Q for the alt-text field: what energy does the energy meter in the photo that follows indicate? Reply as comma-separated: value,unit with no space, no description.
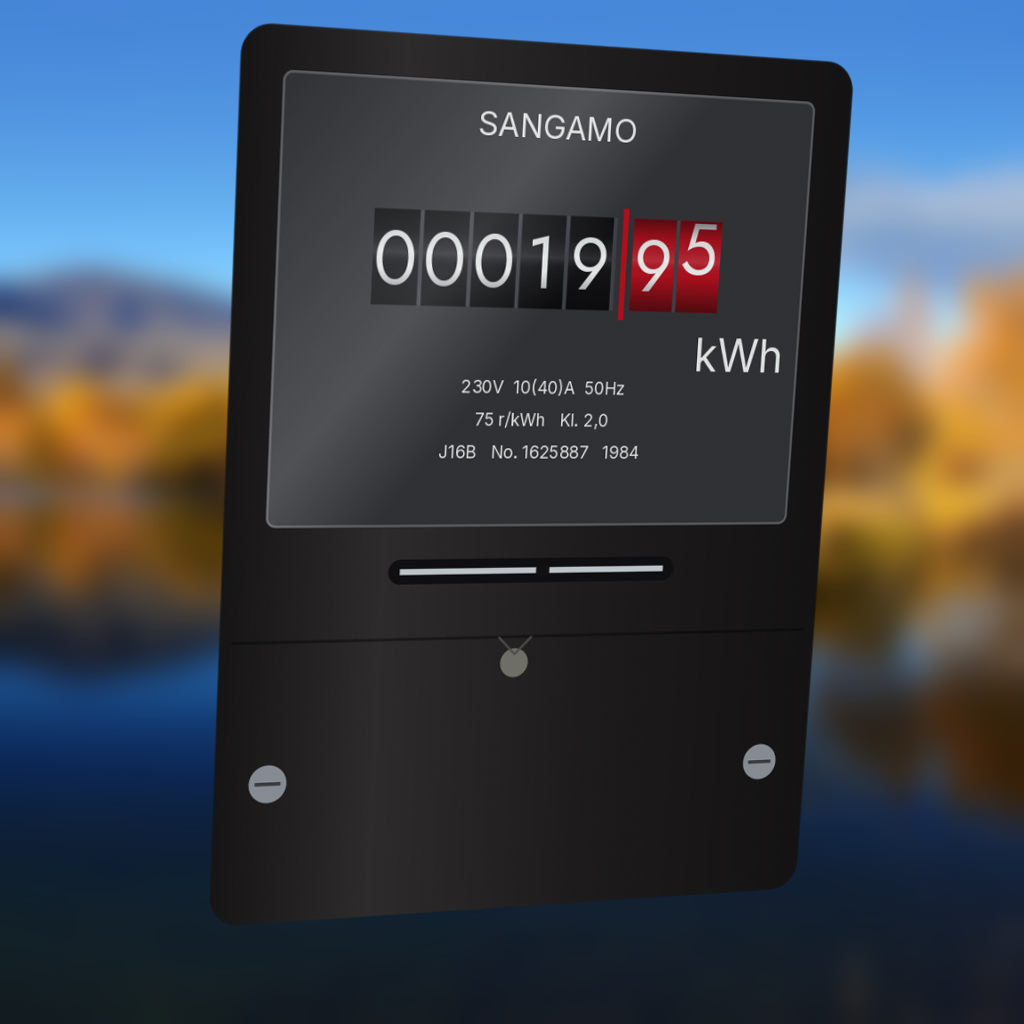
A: 19.95,kWh
